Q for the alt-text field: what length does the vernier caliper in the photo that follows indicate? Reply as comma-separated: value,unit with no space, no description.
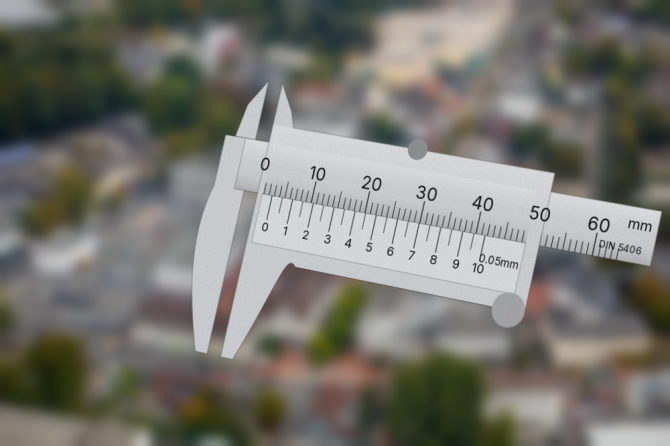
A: 2.6,mm
